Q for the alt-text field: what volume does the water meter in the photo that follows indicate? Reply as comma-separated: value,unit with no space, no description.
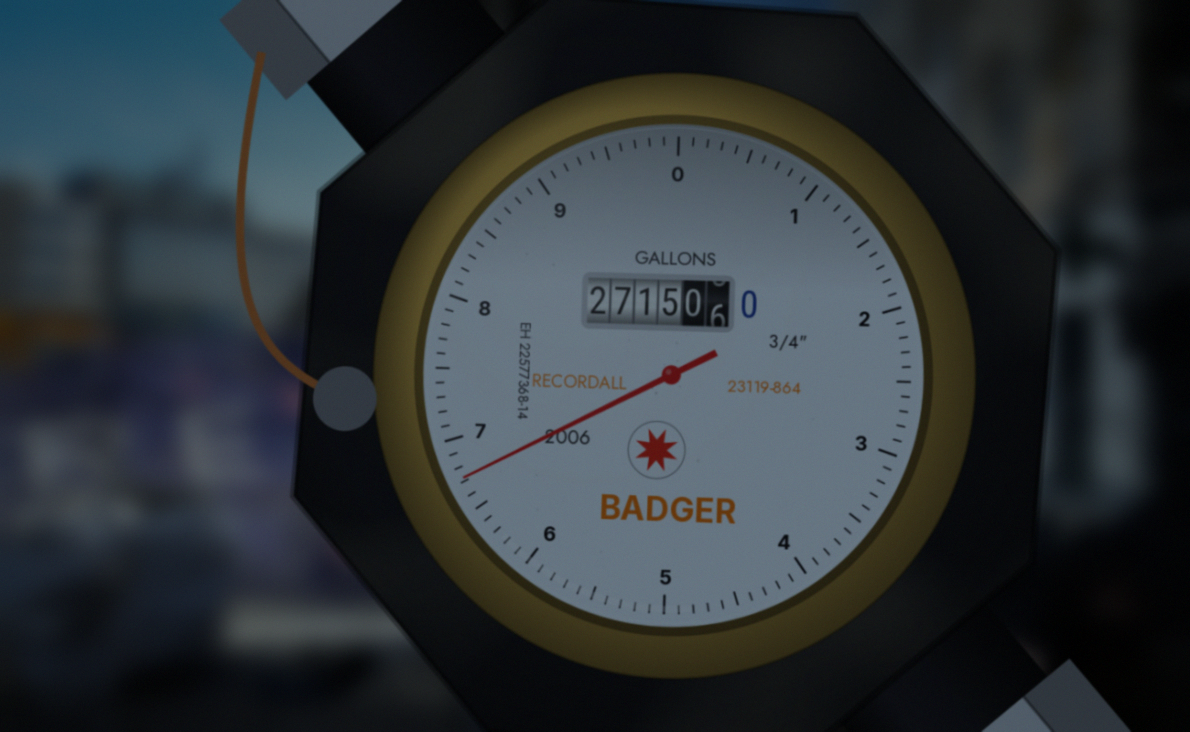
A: 2715056.7,gal
